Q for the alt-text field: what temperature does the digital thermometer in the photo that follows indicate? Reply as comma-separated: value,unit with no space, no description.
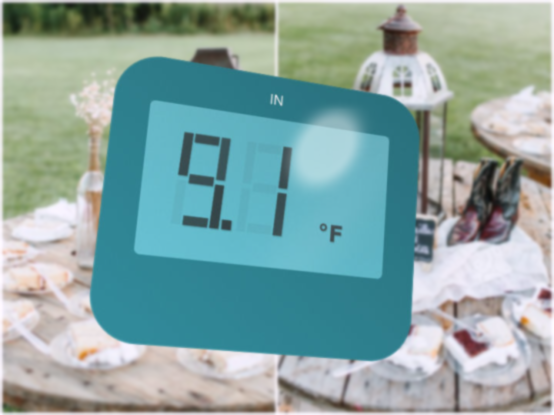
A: 9.1,°F
